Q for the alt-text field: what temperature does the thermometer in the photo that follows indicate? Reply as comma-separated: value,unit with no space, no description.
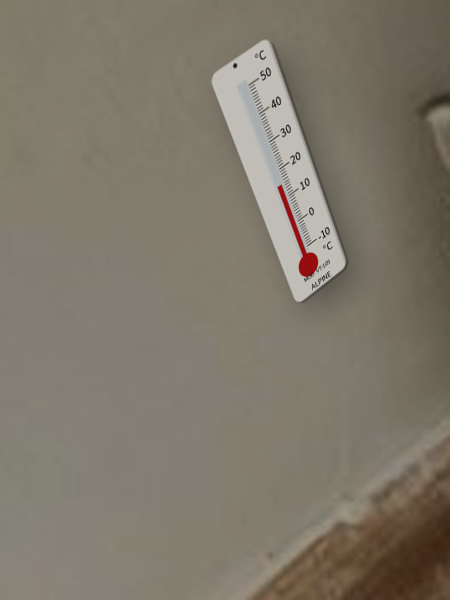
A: 15,°C
